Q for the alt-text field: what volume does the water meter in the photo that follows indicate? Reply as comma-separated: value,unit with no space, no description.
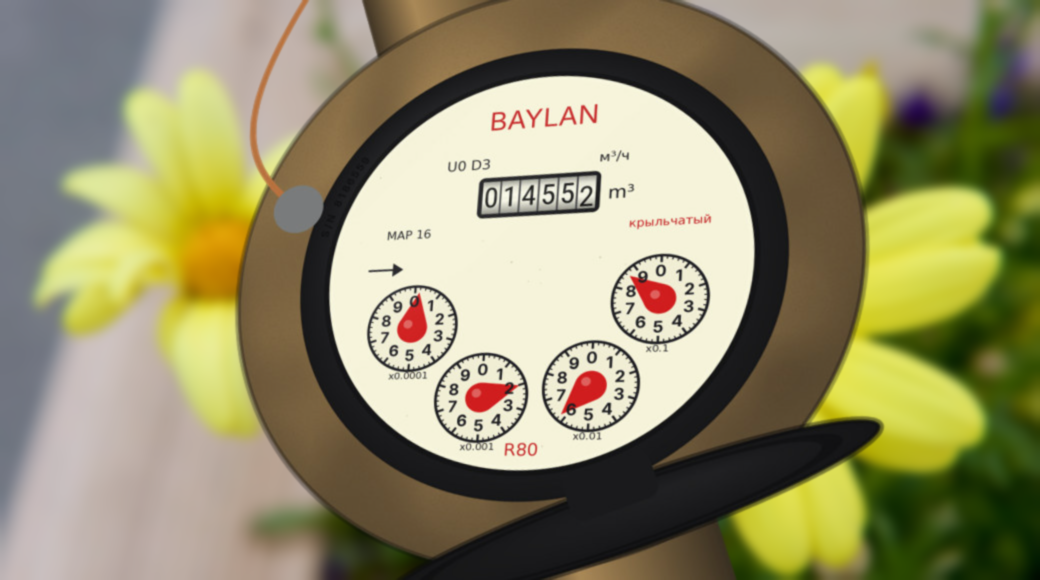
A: 14551.8620,m³
